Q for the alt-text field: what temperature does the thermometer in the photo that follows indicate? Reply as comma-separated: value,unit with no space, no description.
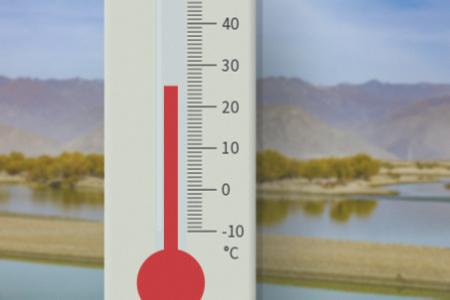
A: 25,°C
